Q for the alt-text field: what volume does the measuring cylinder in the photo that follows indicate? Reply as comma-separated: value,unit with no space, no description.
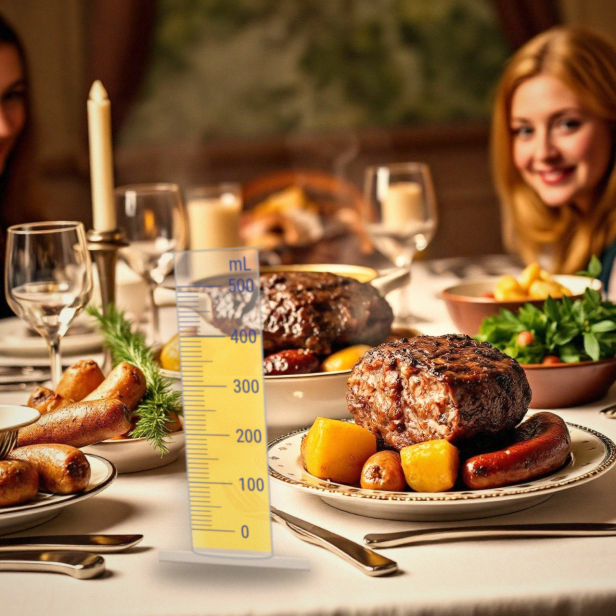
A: 400,mL
